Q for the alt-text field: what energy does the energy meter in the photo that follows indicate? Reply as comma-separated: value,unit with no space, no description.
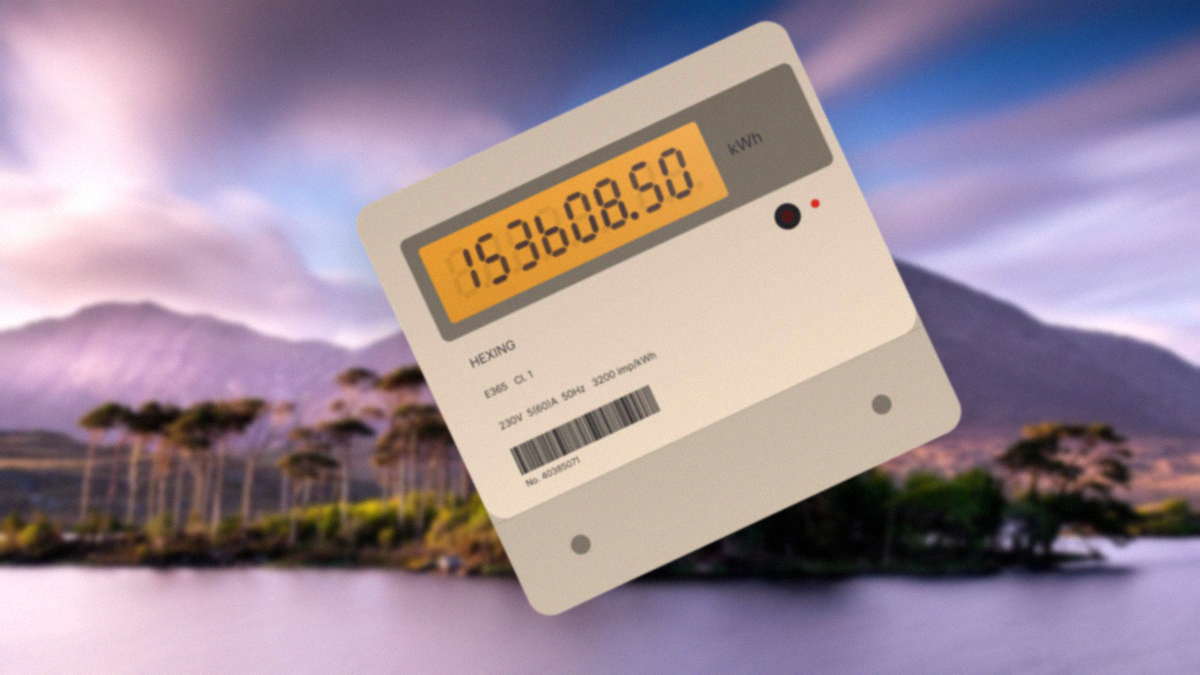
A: 153608.50,kWh
